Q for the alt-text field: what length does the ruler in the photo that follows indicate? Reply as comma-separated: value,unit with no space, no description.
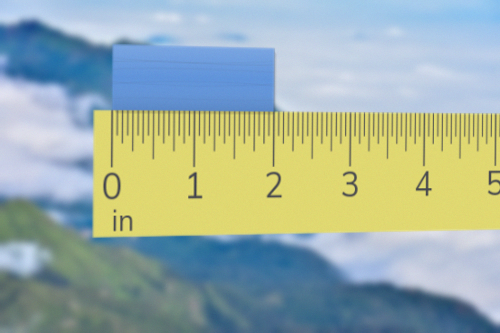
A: 2,in
